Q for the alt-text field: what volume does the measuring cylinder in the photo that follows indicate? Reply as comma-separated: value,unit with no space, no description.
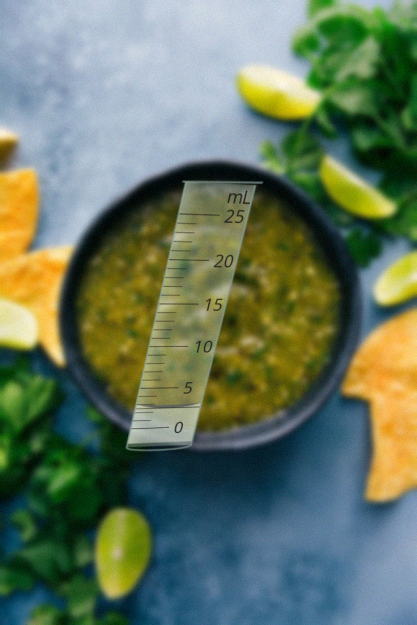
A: 2.5,mL
